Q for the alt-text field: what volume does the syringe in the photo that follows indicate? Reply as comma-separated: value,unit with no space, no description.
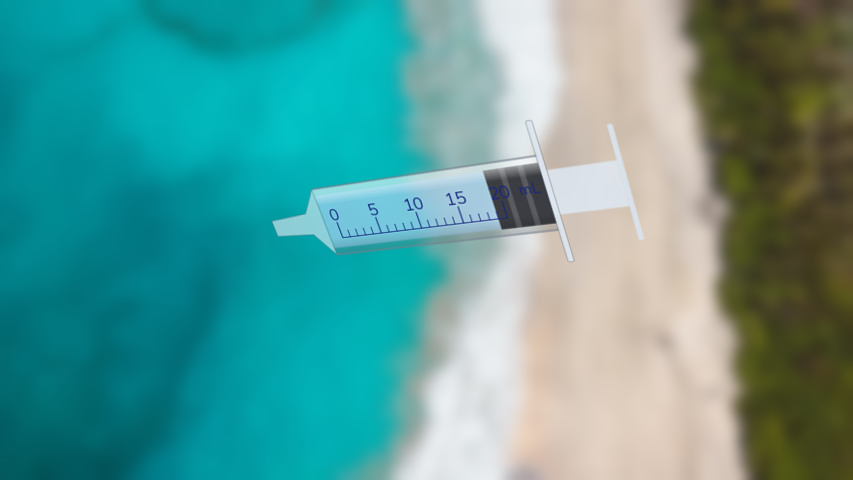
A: 19,mL
